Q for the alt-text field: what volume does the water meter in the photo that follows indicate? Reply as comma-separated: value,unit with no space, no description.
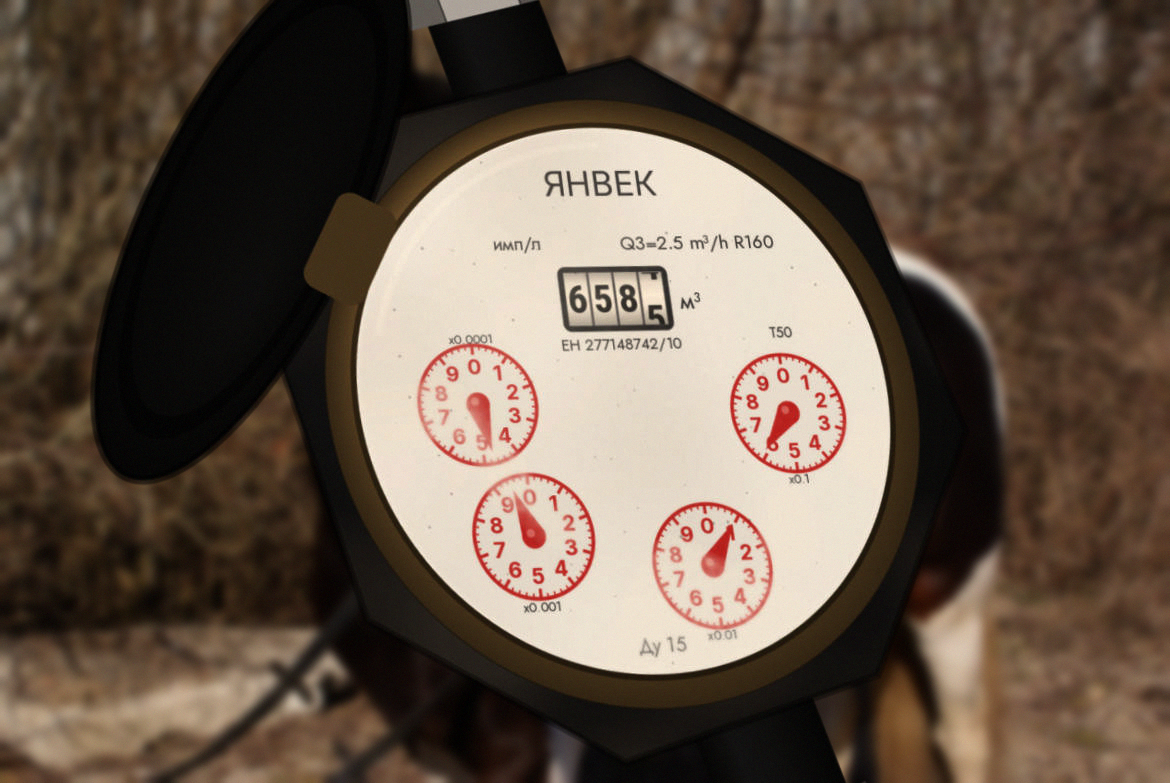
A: 6584.6094,m³
